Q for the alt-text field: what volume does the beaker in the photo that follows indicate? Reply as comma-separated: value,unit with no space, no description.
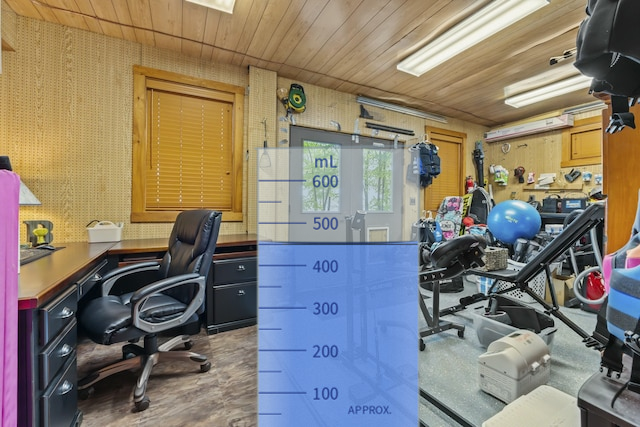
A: 450,mL
